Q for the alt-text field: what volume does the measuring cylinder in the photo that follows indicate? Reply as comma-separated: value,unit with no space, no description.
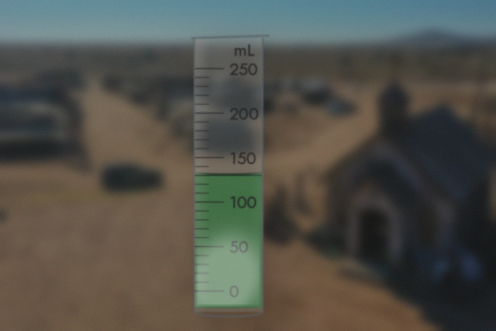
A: 130,mL
